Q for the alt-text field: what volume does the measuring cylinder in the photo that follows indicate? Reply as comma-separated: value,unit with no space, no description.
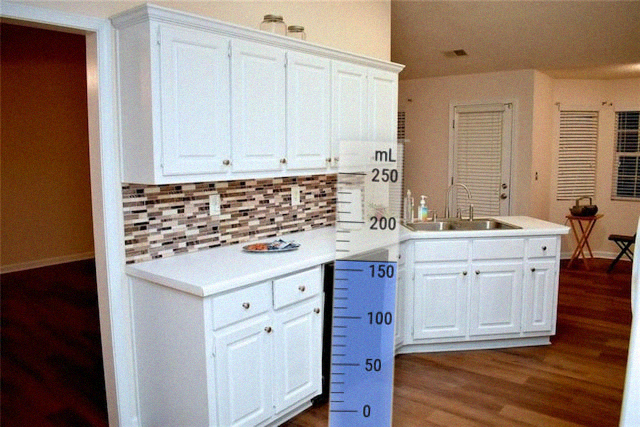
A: 160,mL
